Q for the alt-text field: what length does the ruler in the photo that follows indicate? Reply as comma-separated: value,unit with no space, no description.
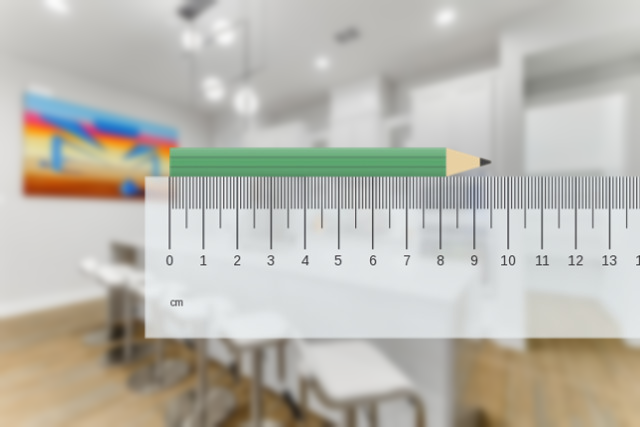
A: 9.5,cm
